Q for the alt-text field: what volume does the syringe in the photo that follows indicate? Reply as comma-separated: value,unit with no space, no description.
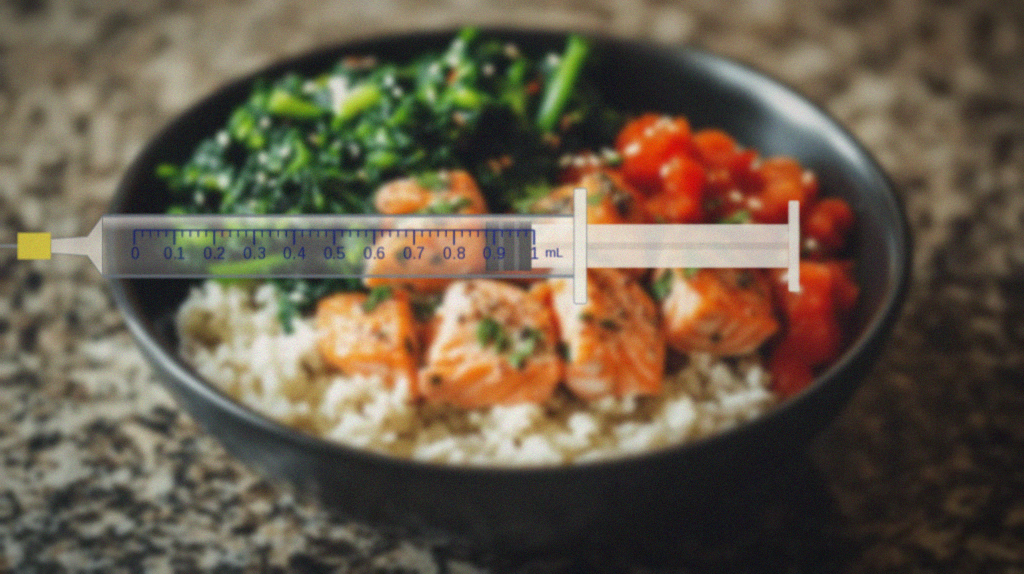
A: 0.88,mL
